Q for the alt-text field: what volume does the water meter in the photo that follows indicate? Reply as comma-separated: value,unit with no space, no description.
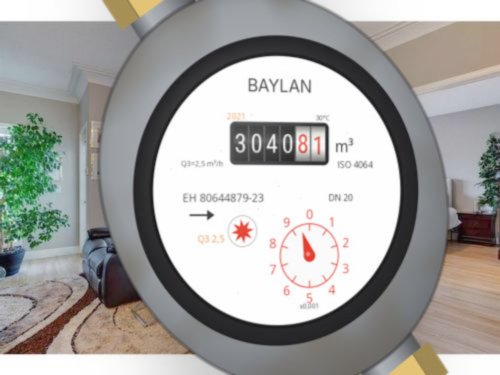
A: 3040.809,m³
